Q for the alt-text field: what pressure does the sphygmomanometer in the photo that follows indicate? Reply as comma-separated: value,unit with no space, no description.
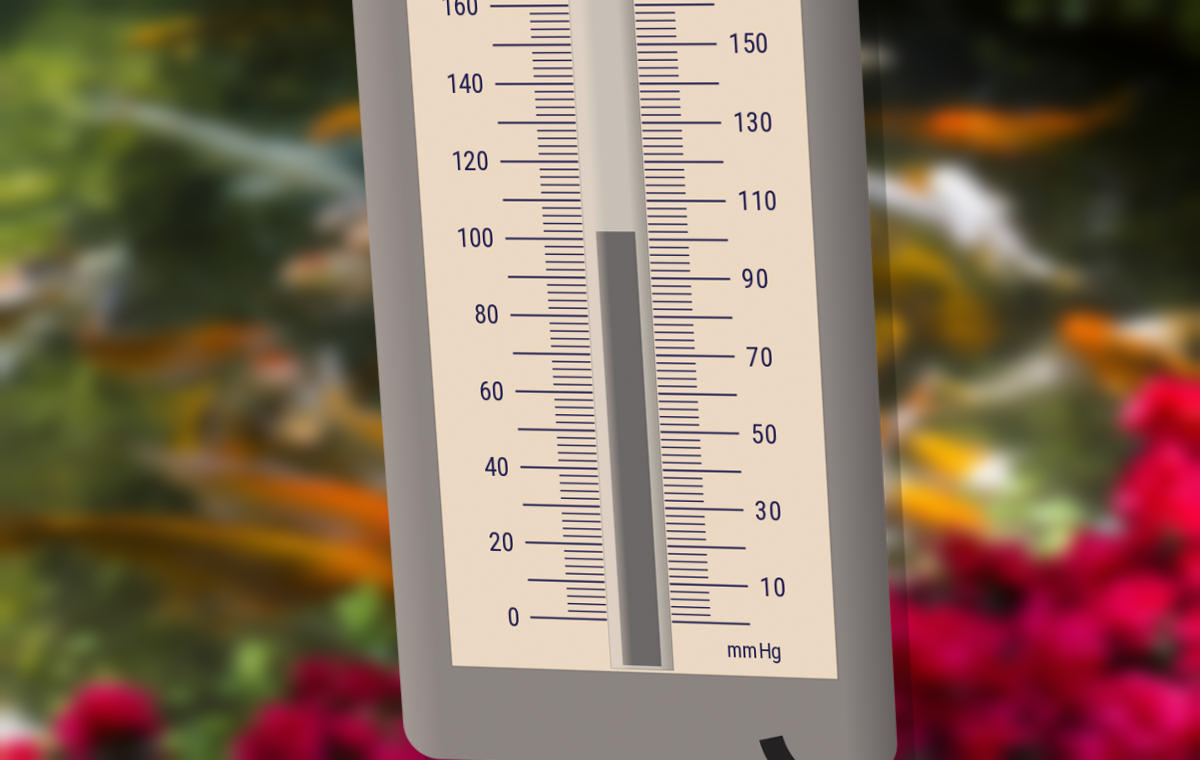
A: 102,mmHg
